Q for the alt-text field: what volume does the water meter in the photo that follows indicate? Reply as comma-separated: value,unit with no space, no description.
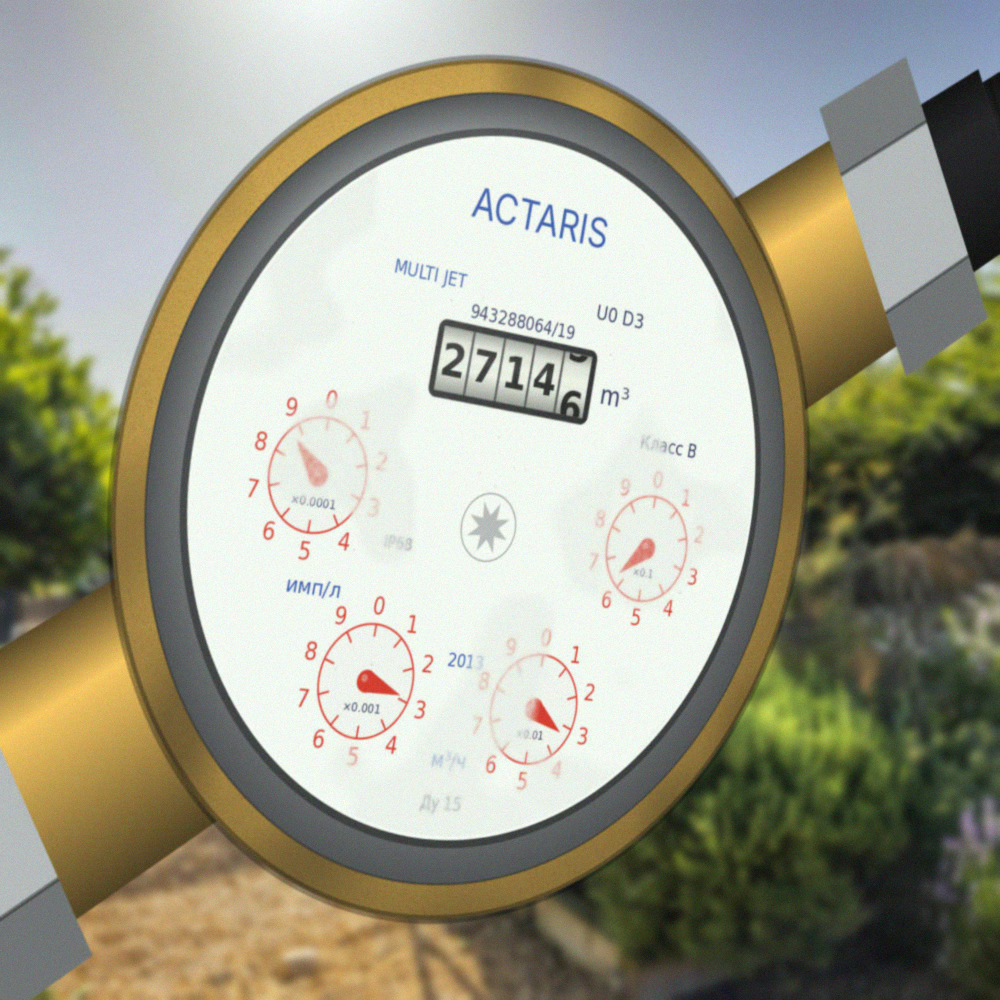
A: 27145.6328,m³
